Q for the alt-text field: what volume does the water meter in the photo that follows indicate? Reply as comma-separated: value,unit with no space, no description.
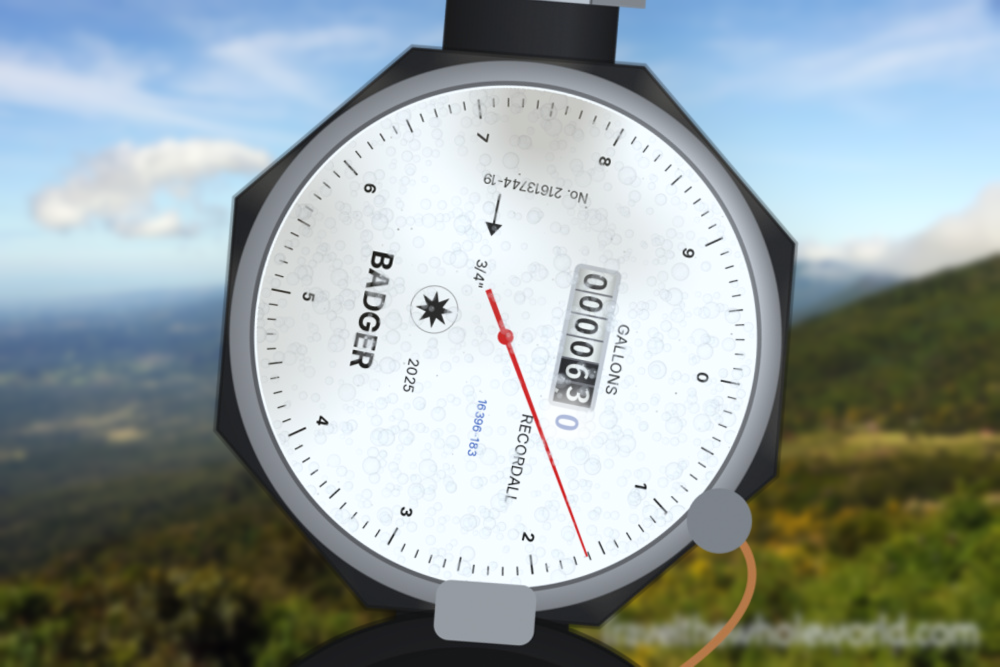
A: 631.6,gal
